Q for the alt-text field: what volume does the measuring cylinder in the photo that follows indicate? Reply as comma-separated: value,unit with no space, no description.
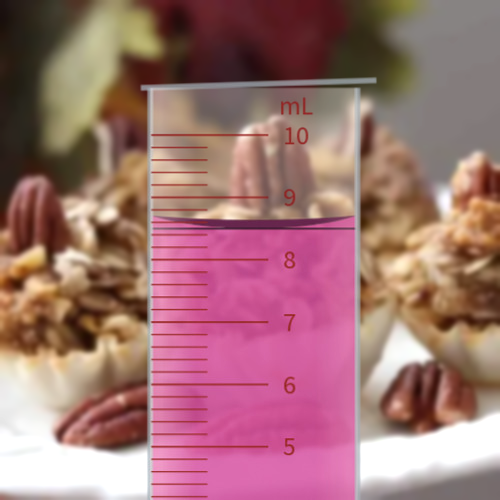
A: 8.5,mL
